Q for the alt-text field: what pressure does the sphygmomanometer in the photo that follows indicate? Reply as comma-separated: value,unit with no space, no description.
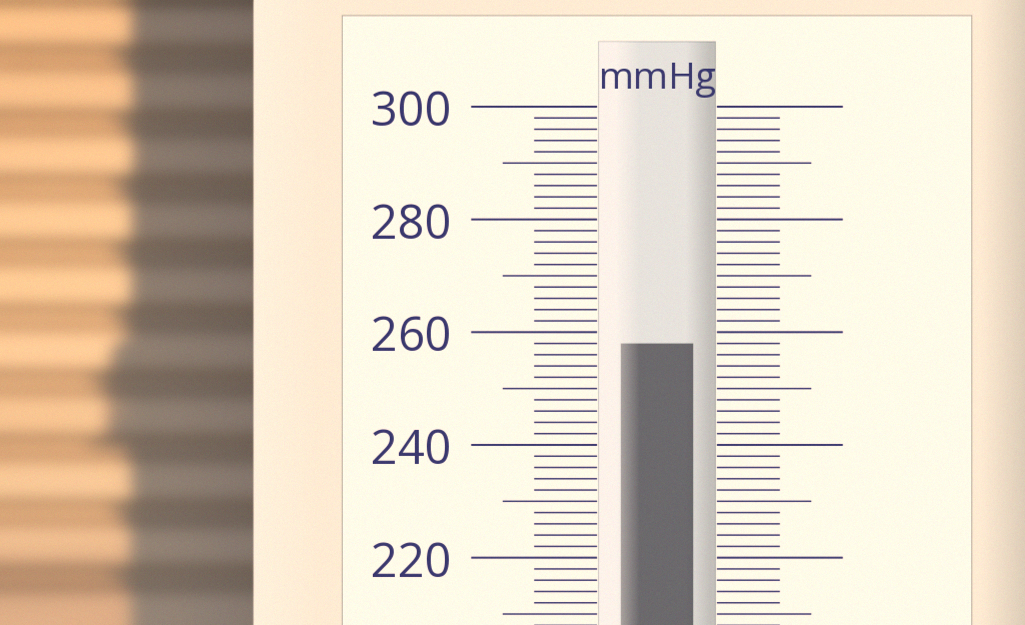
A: 258,mmHg
